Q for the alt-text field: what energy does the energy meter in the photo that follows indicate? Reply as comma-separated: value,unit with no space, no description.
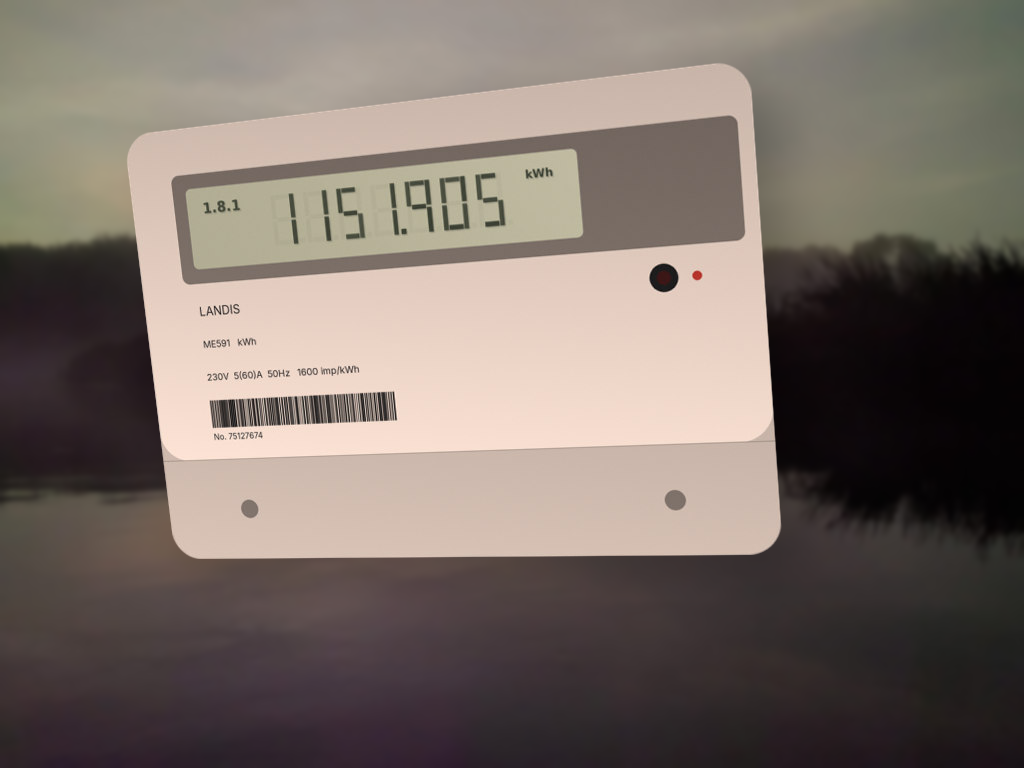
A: 1151.905,kWh
